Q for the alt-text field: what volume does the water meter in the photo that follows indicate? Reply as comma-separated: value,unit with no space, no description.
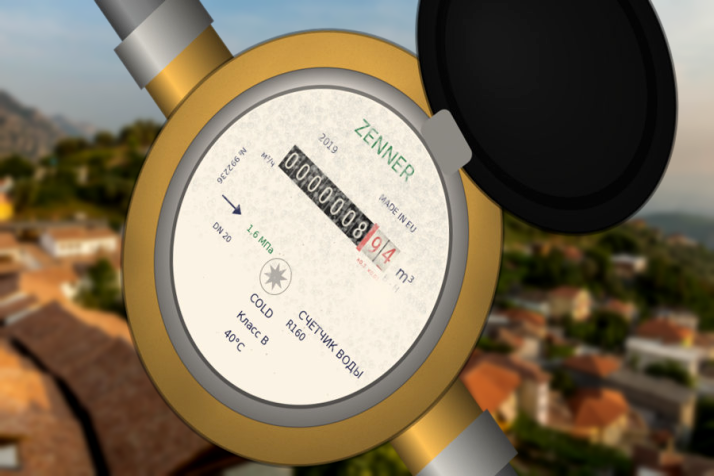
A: 8.94,m³
